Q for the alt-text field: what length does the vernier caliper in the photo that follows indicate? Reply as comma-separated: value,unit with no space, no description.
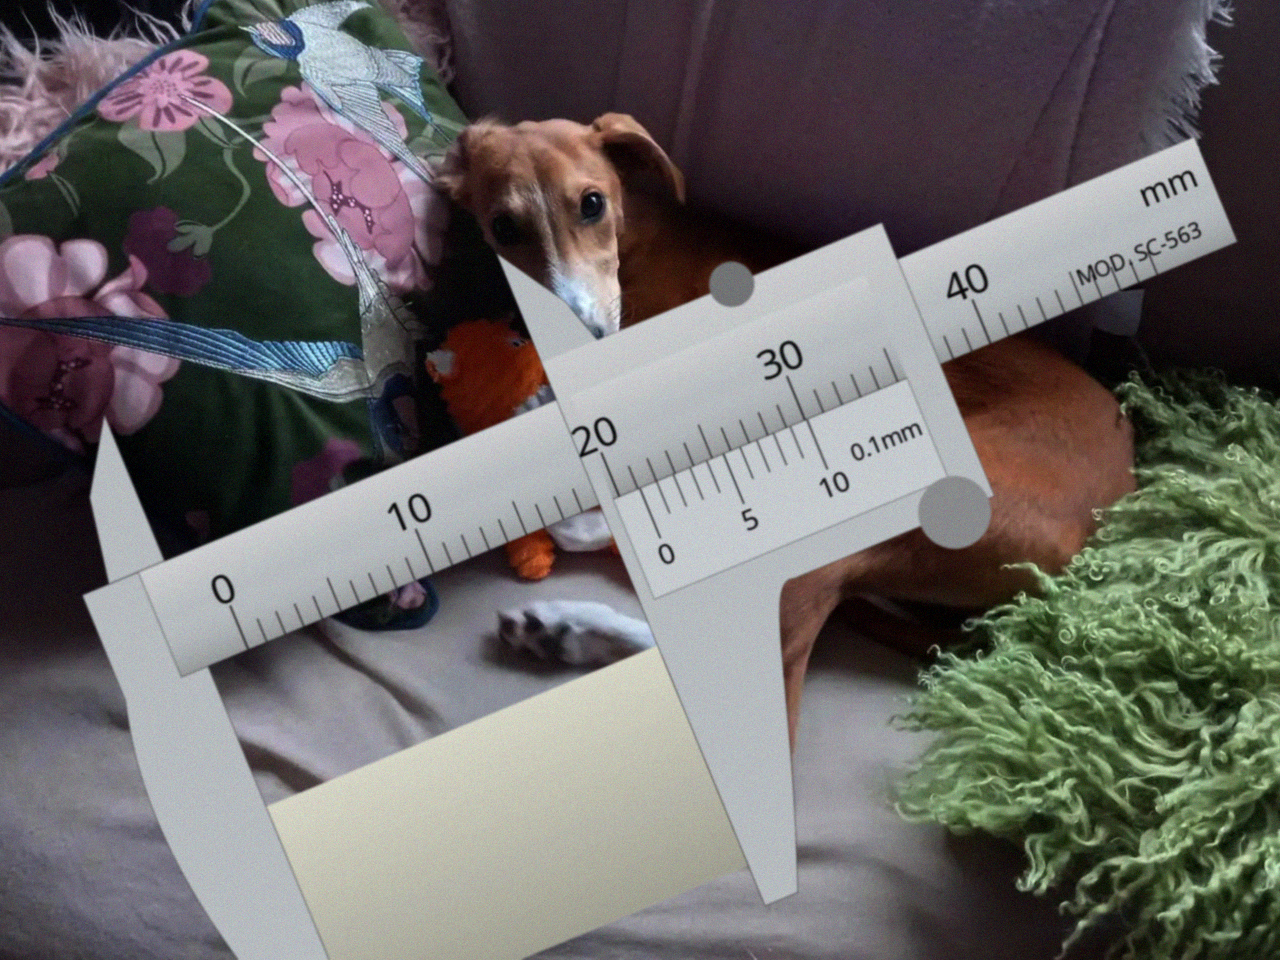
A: 21.1,mm
